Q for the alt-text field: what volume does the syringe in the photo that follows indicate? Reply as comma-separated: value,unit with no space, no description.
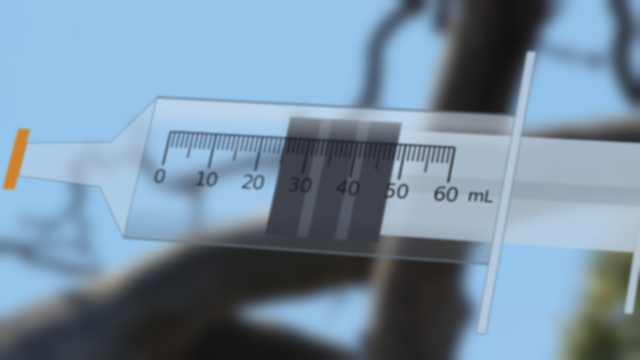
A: 25,mL
